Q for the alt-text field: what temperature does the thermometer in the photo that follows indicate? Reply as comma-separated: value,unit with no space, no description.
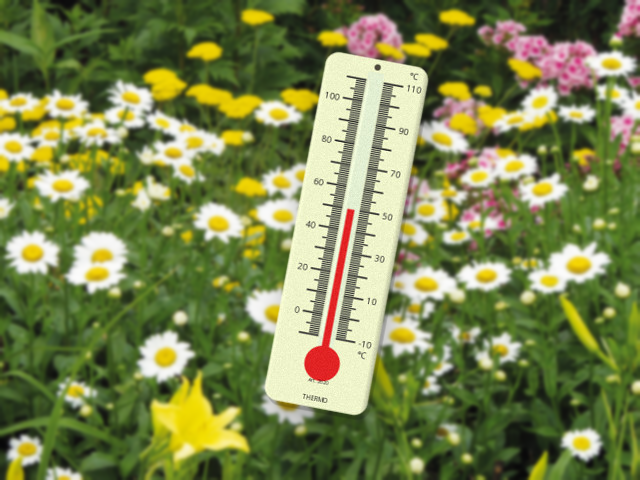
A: 50,°C
